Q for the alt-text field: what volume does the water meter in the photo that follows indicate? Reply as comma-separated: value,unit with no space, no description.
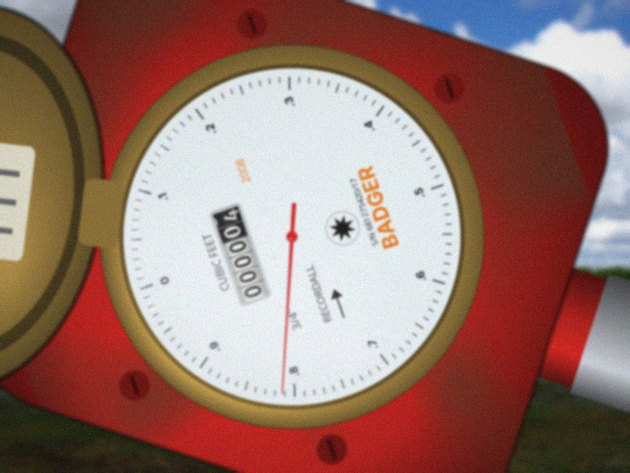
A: 3.81,ft³
